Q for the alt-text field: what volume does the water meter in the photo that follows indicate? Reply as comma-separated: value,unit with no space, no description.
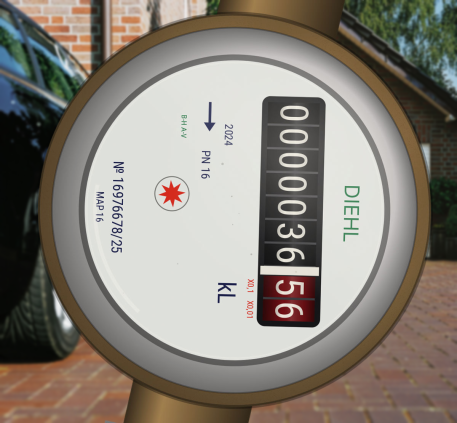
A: 36.56,kL
